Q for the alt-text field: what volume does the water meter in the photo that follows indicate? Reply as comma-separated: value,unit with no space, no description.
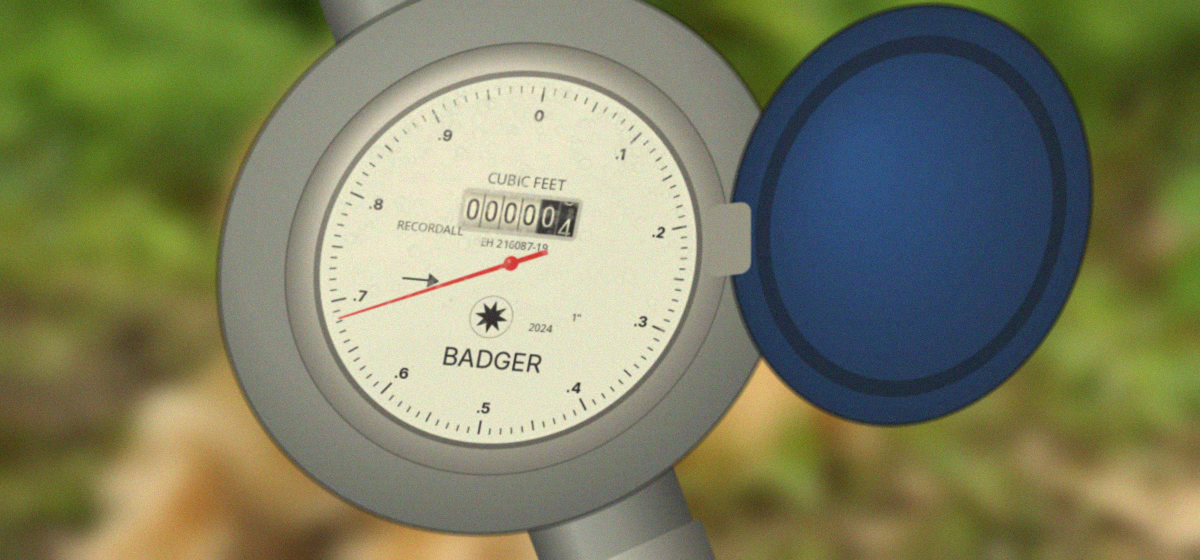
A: 3.68,ft³
